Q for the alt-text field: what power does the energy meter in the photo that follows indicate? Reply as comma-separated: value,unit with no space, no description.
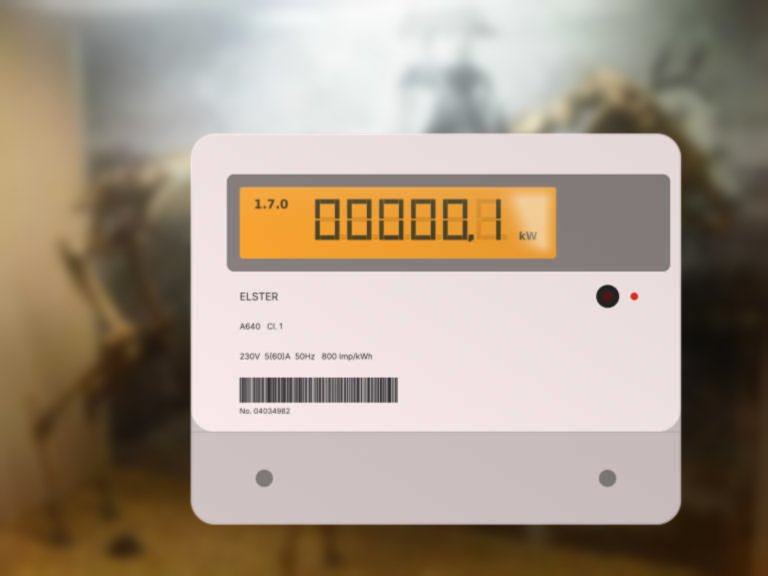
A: 0.1,kW
